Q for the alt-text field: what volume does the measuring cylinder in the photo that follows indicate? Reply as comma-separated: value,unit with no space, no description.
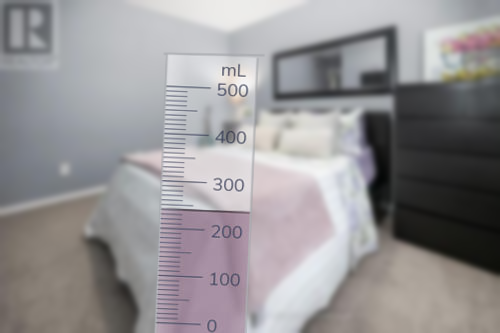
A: 240,mL
